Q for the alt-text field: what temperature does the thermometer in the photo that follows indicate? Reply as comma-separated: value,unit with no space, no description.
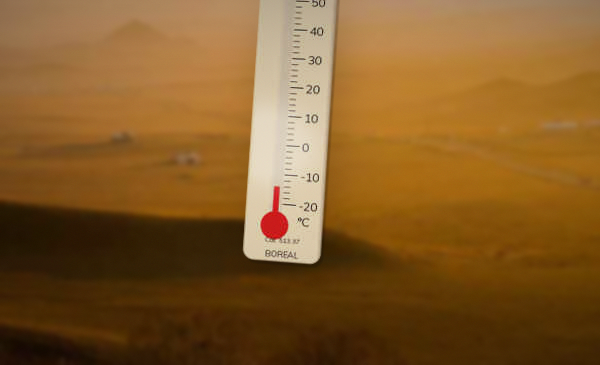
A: -14,°C
